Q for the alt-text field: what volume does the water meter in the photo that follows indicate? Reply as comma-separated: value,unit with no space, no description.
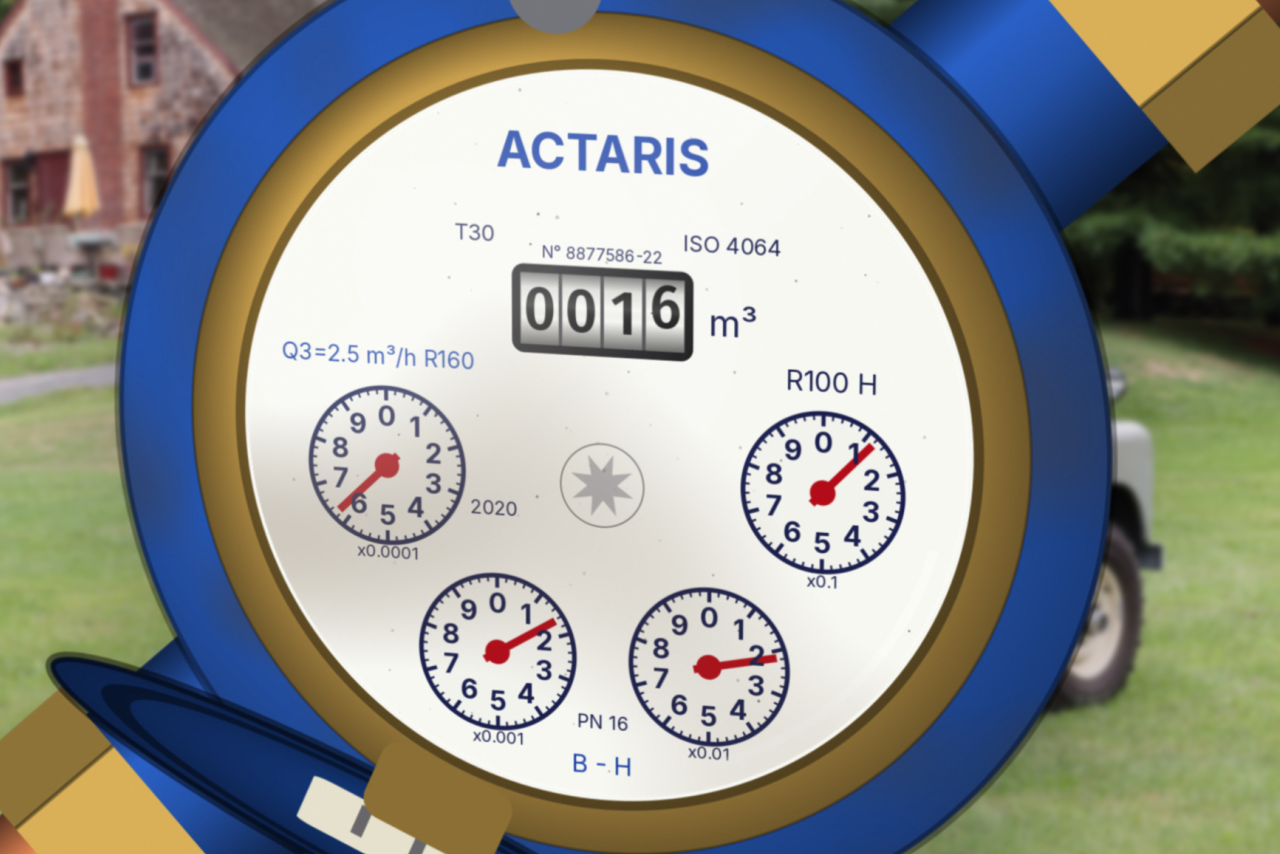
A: 16.1216,m³
